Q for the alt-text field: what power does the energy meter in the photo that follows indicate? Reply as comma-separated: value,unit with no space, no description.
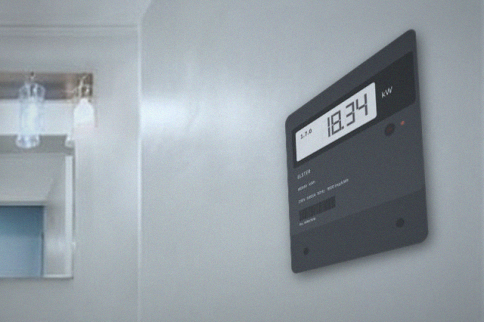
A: 18.34,kW
